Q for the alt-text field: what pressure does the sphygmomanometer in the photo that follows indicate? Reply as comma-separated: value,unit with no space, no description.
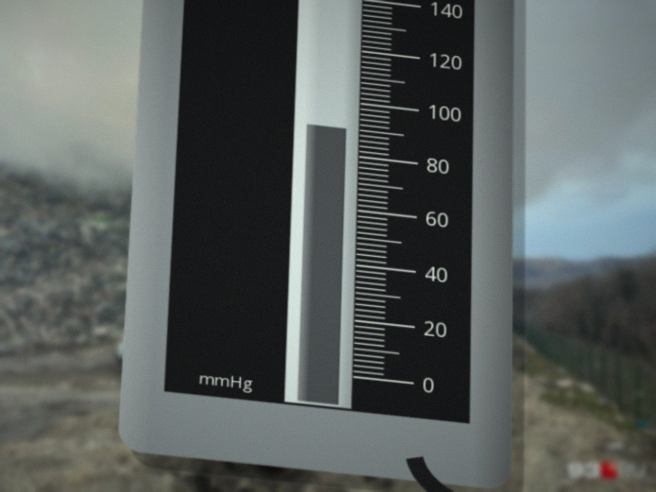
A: 90,mmHg
